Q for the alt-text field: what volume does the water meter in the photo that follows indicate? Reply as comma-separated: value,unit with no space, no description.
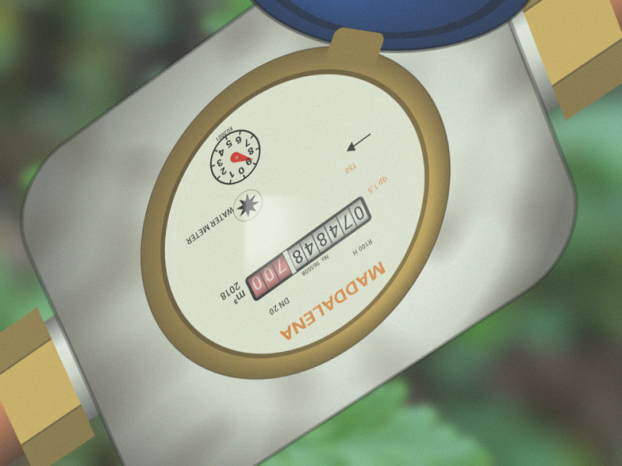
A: 74848.6998,m³
